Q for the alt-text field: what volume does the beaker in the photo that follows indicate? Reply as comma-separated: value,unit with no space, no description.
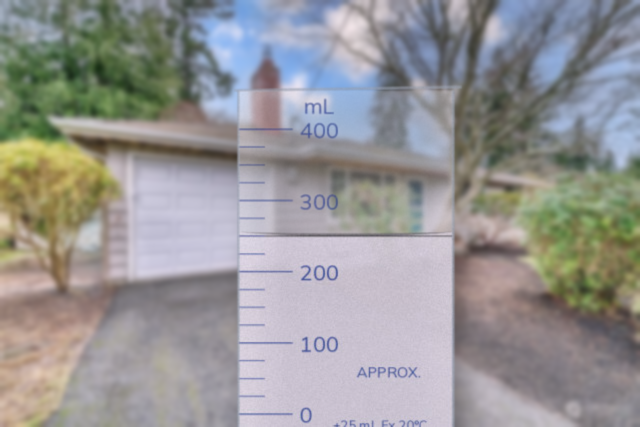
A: 250,mL
